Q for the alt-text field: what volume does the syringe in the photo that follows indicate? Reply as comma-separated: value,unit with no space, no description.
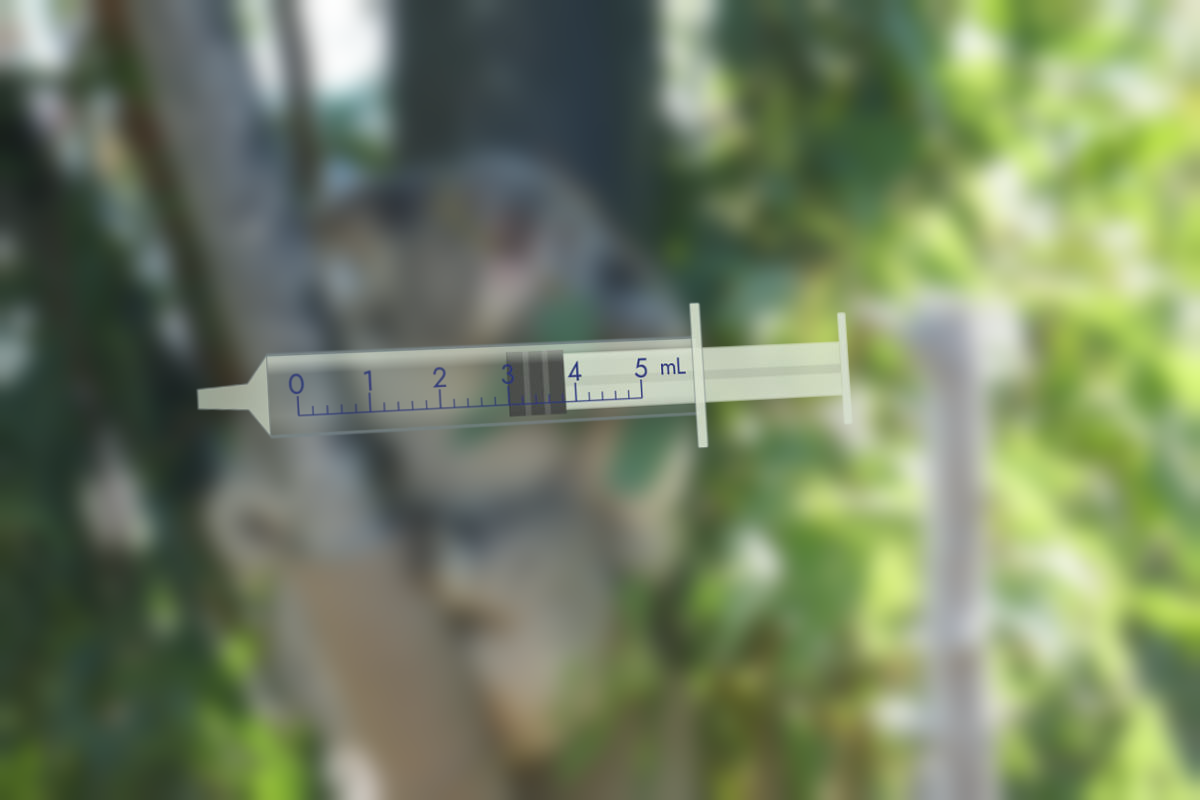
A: 3,mL
